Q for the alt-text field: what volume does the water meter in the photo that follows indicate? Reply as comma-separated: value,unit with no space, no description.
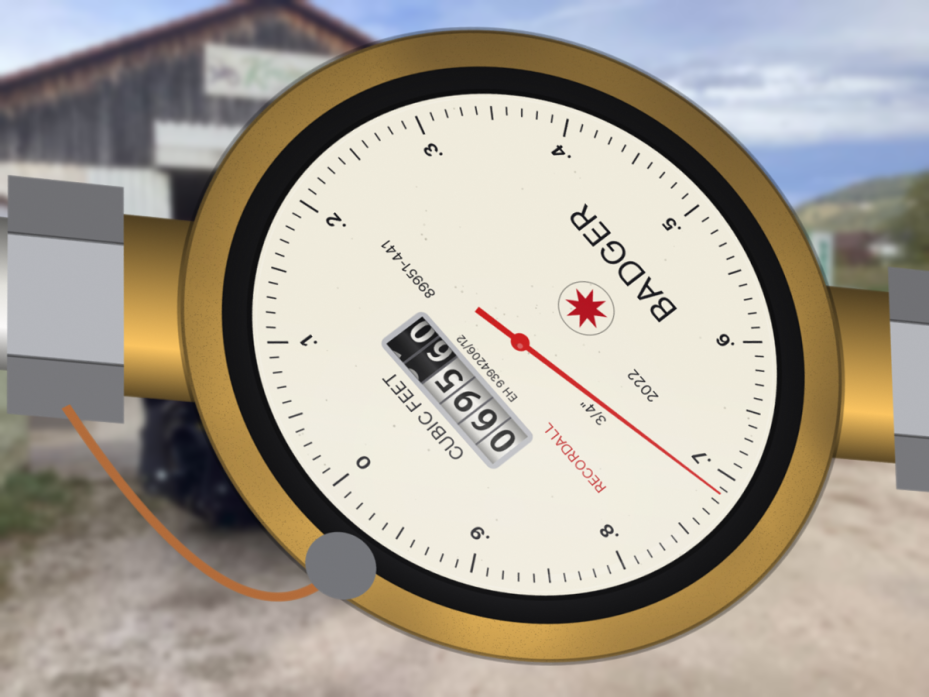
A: 69559.71,ft³
